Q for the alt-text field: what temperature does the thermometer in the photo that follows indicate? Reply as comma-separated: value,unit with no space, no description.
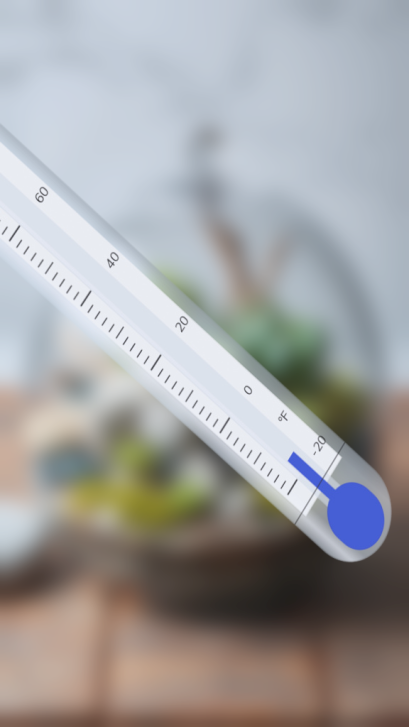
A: -16,°F
